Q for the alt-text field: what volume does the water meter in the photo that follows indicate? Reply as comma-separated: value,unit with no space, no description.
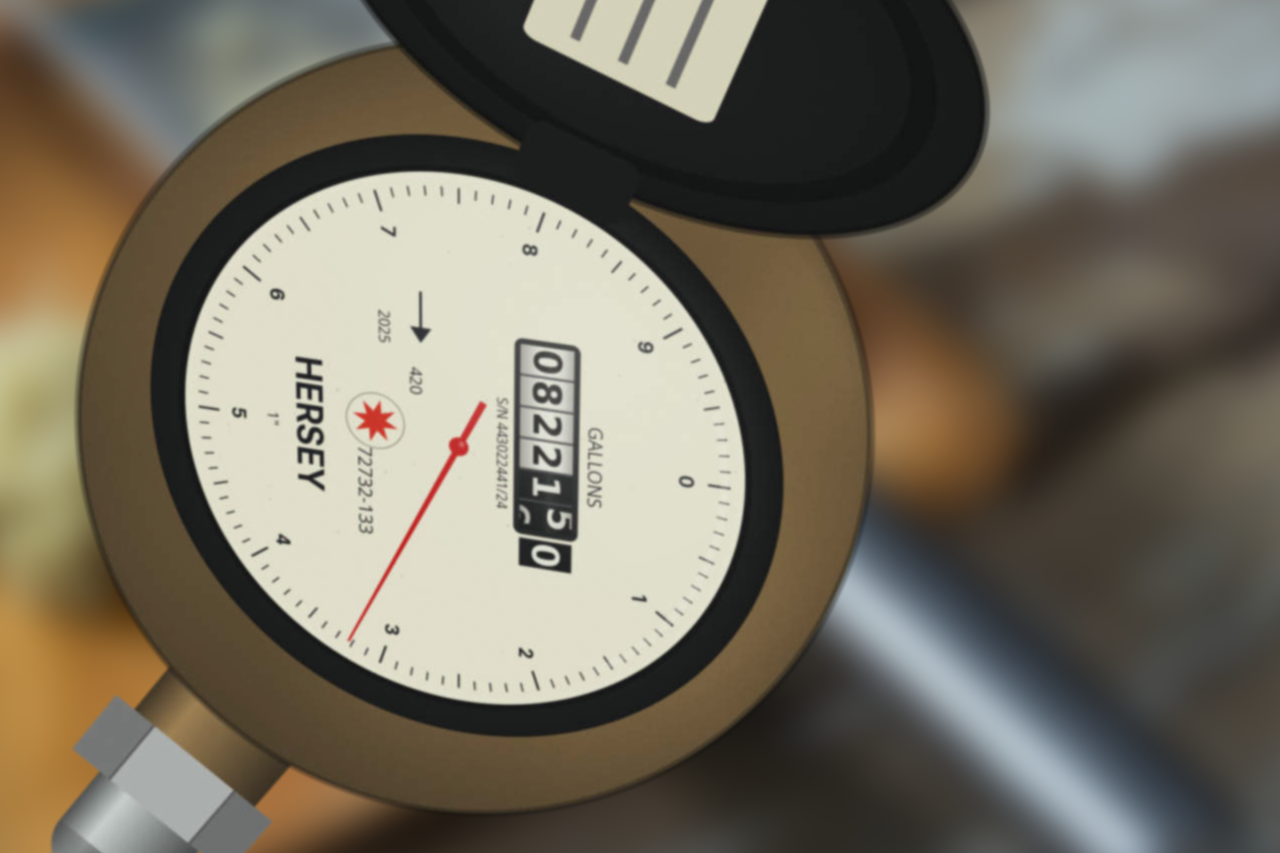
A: 822153.2,gal
